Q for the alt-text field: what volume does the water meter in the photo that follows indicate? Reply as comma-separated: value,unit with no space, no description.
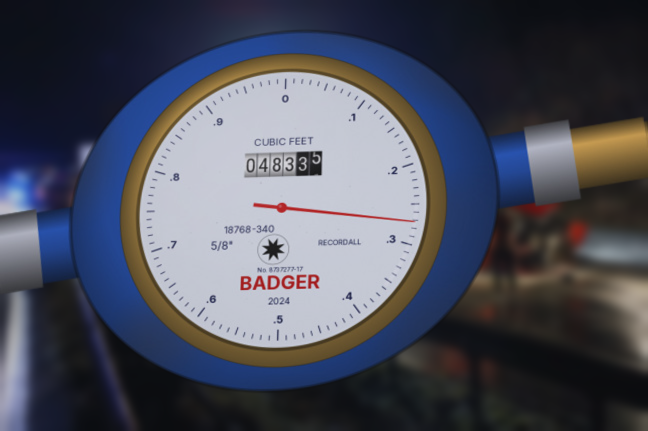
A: 48335.27,ft³
